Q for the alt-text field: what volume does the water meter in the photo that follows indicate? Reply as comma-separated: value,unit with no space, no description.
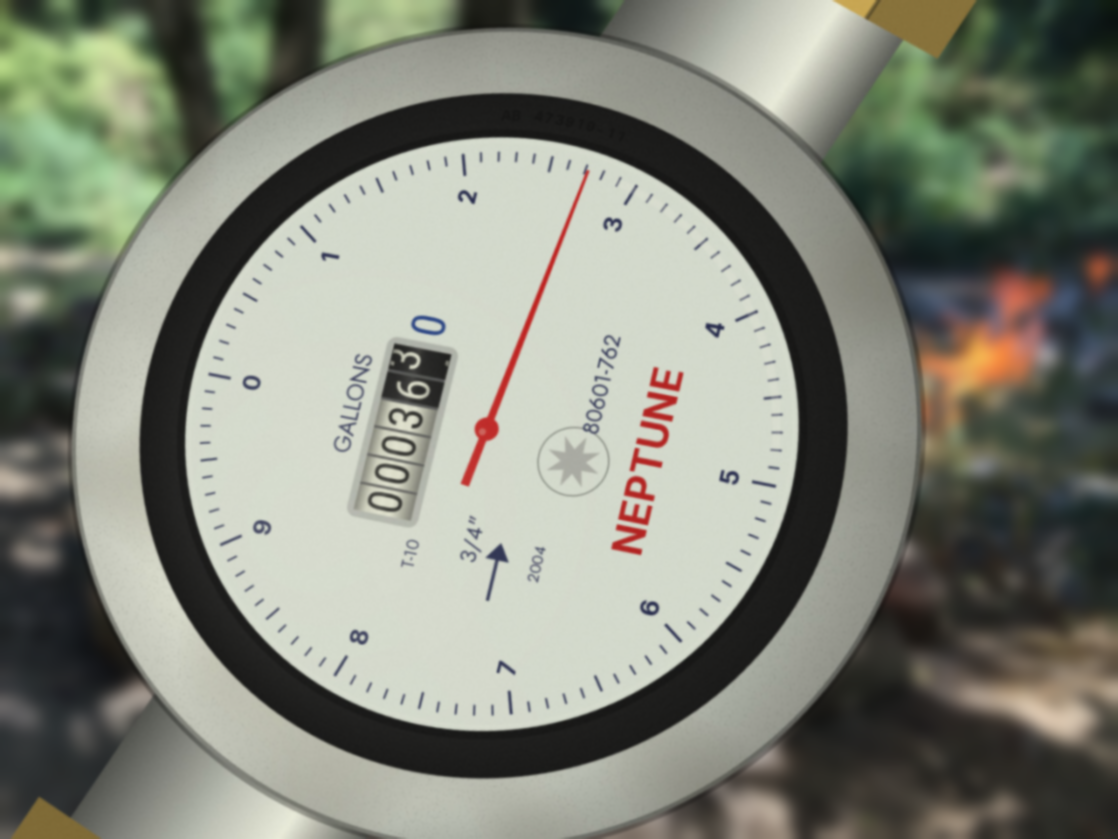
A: 3632.7,gal
